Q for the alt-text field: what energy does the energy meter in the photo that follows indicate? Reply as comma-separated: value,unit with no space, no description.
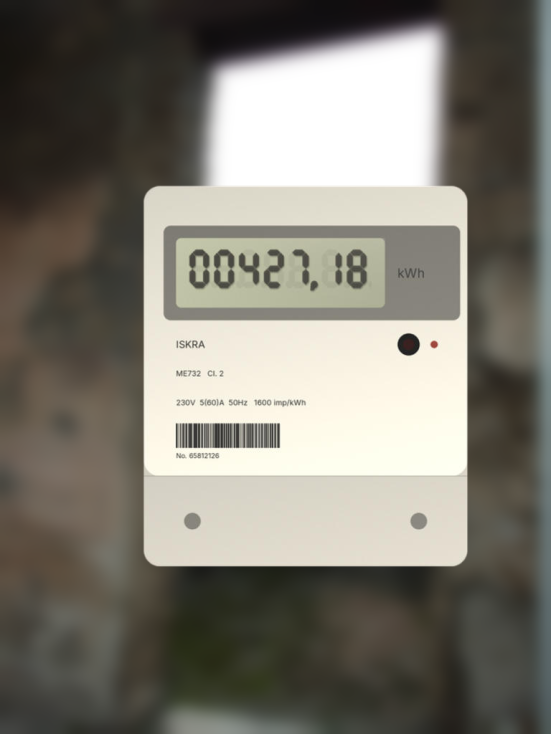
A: 427.18,kWh
